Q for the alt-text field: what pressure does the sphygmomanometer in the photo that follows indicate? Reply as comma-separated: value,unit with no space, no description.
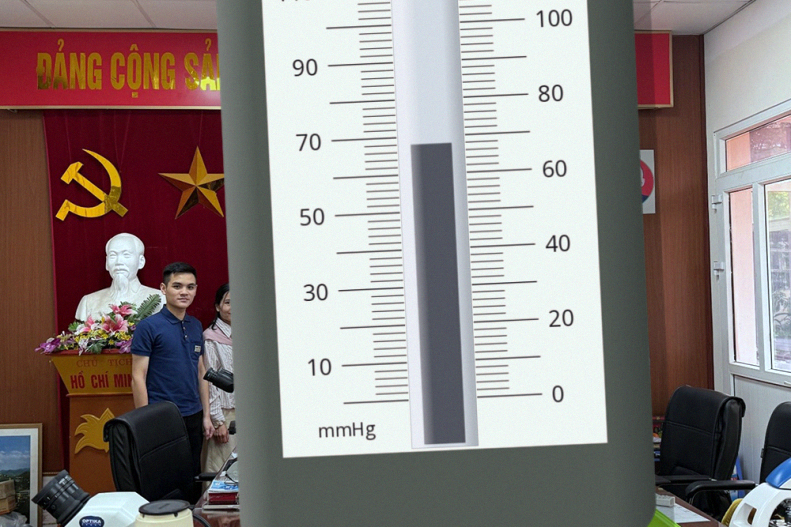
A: 68,mmHg
